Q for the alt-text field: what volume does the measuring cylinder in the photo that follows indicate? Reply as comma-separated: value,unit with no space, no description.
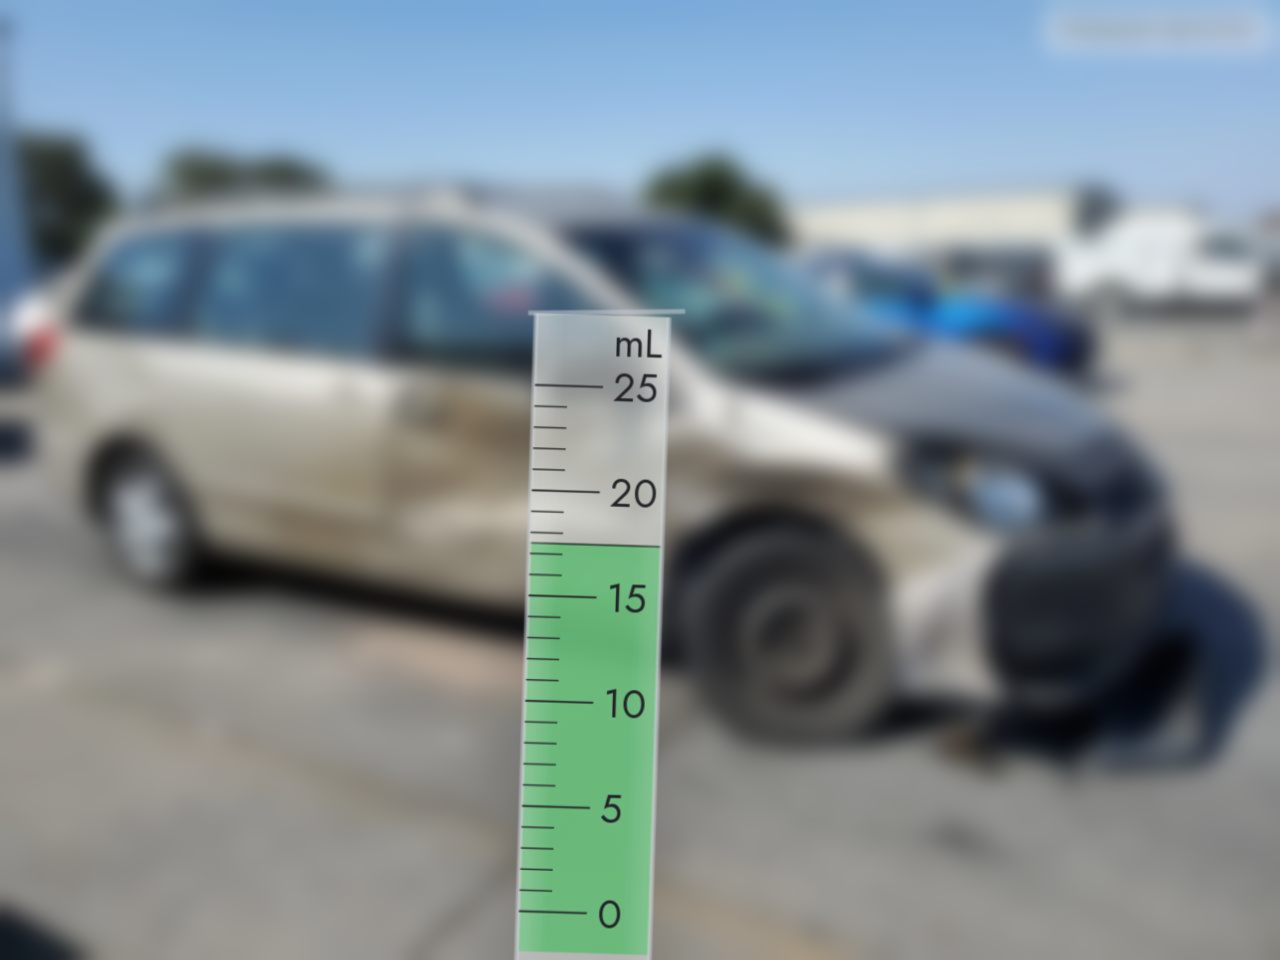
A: 17.5,mL
